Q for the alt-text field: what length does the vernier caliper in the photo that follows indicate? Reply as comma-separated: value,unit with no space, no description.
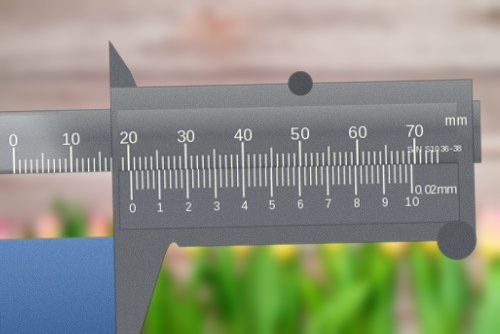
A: 20.4,mm
